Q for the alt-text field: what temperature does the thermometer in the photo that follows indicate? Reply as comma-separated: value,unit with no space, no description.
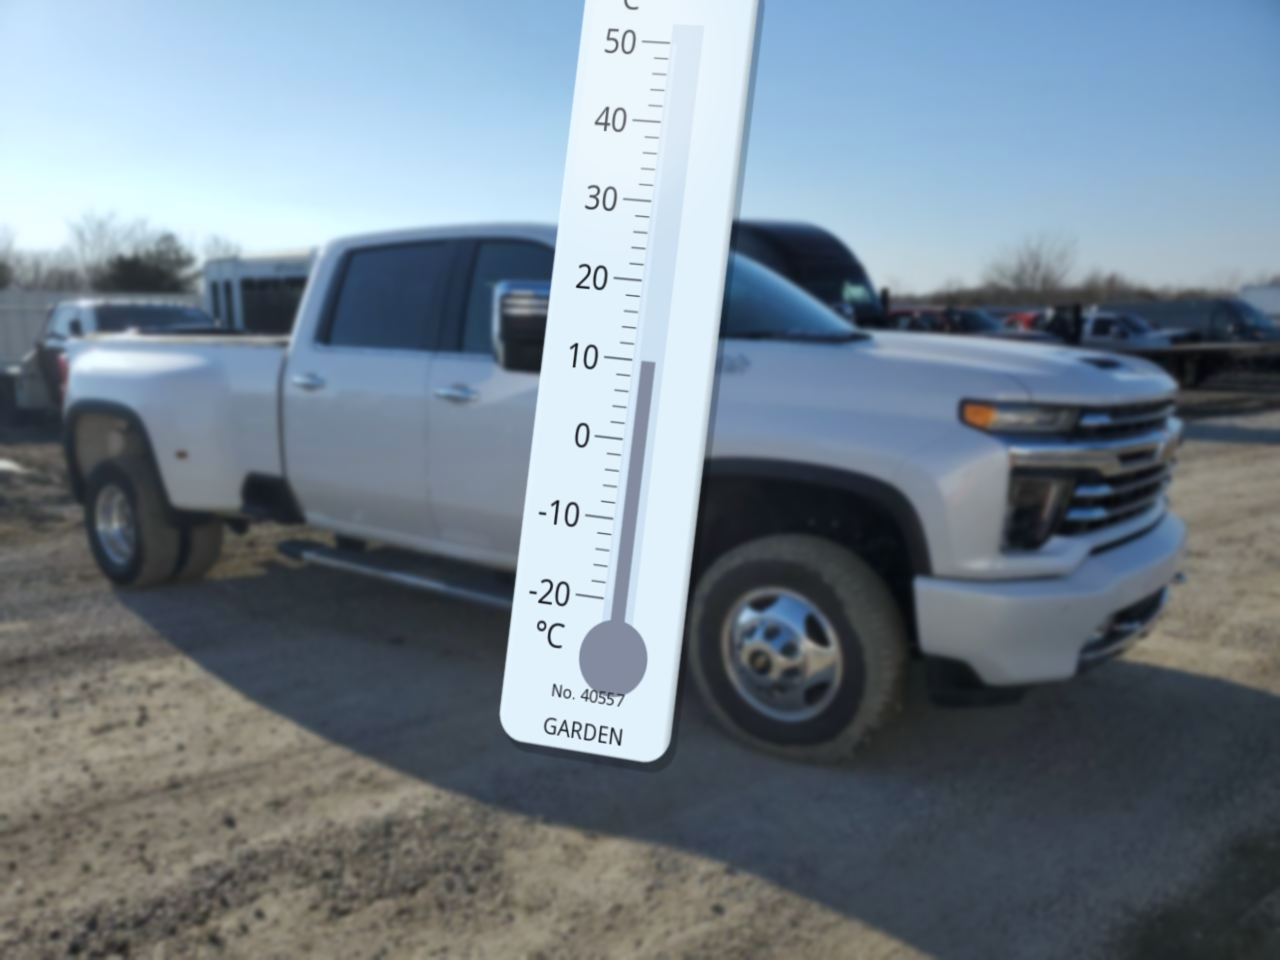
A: 10,°C
